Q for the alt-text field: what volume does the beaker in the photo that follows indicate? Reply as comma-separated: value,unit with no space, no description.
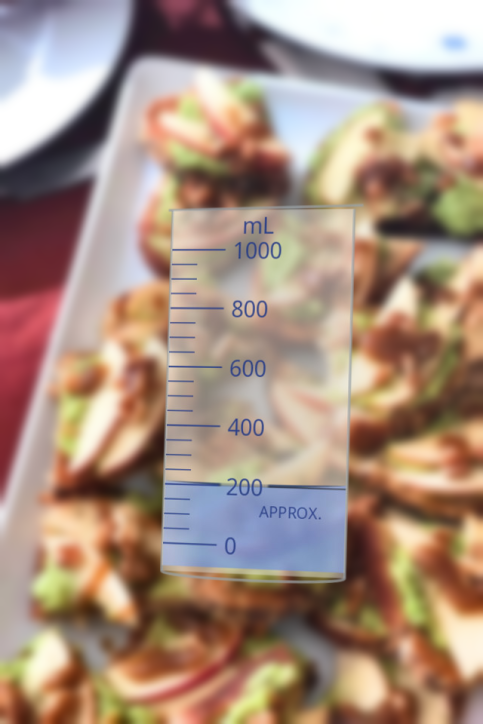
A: 200,mL
